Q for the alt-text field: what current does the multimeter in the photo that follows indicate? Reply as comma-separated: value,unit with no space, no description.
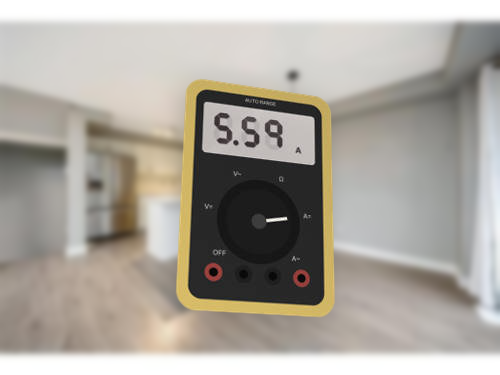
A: 5.59,A
